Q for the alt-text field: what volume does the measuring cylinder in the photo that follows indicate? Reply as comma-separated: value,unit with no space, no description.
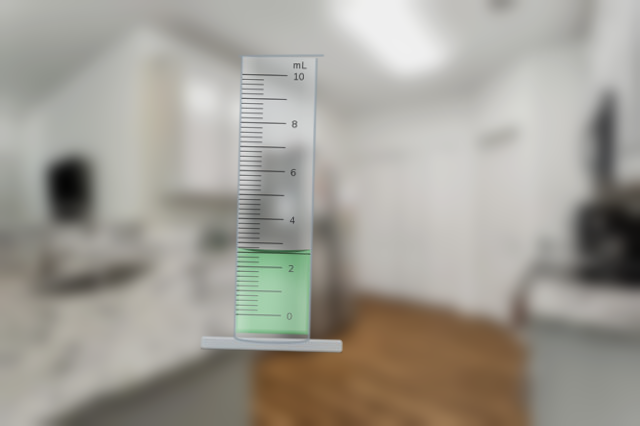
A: 2.6,mL
